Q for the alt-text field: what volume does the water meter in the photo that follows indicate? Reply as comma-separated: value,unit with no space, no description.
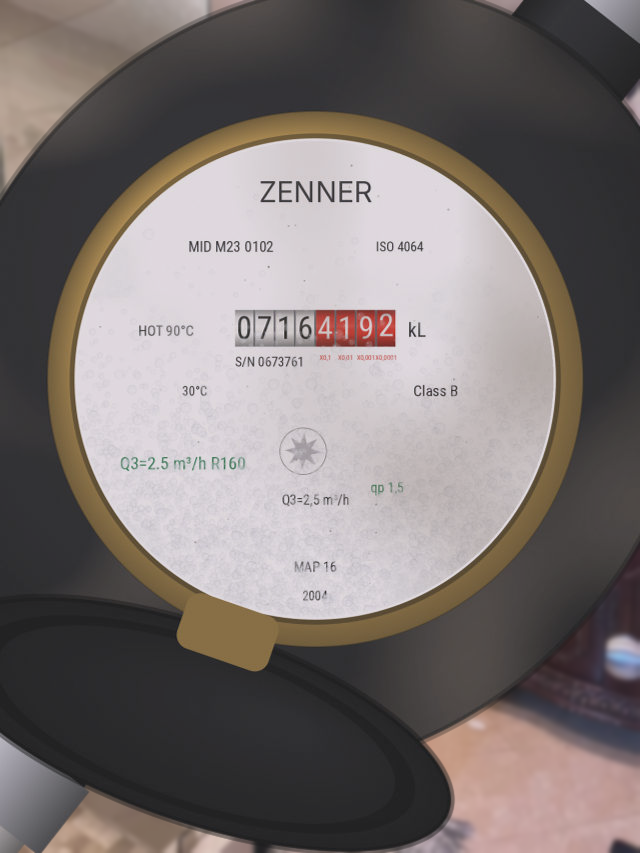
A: 716.4192,kL
